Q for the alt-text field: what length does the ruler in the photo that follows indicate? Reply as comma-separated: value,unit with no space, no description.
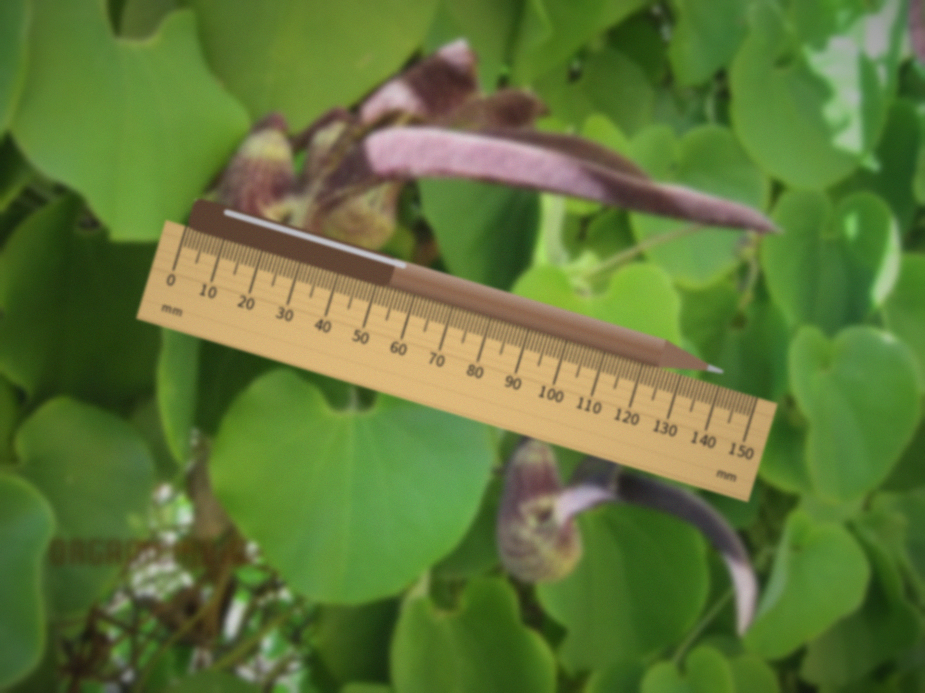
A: 140,mm
